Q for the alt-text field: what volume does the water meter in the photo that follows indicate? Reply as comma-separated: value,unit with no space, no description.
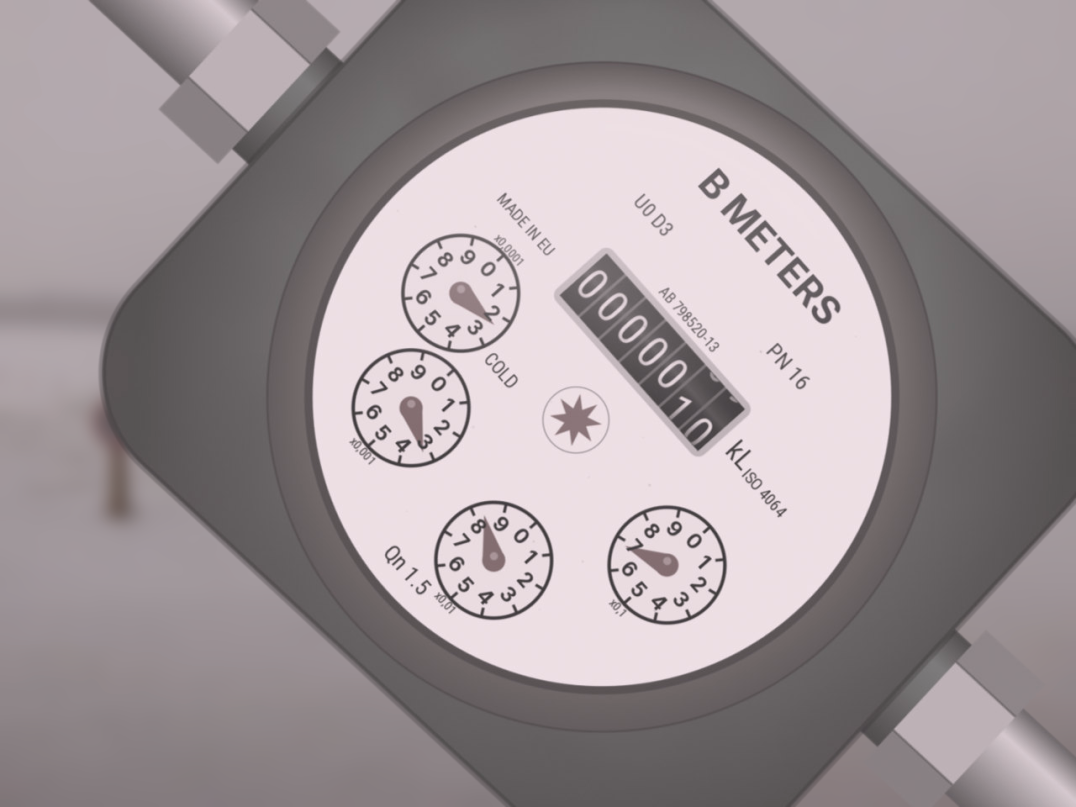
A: 9.6832,kL
